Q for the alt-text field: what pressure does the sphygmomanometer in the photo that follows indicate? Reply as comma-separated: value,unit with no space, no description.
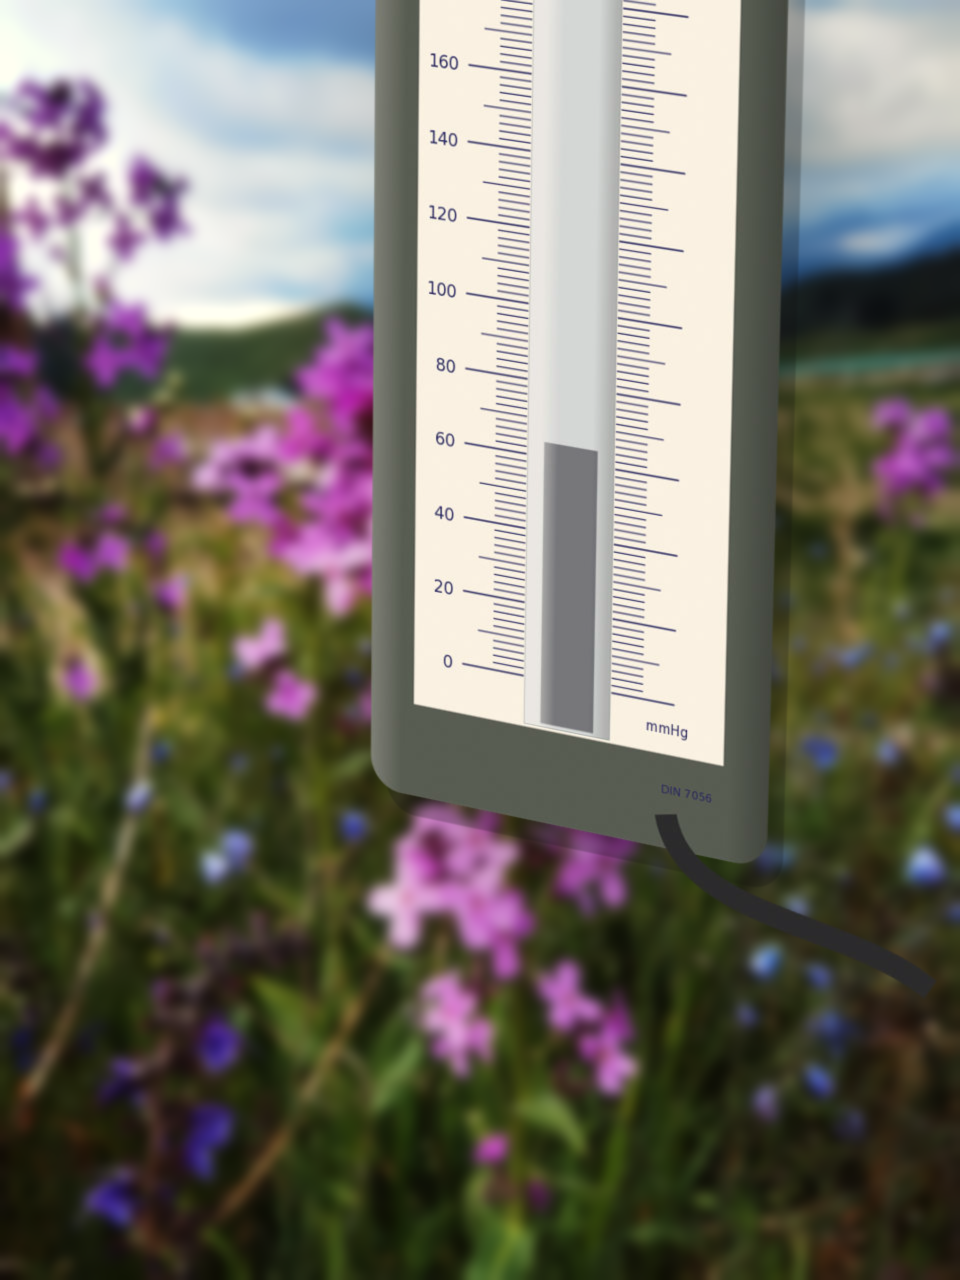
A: 64,mmHg
